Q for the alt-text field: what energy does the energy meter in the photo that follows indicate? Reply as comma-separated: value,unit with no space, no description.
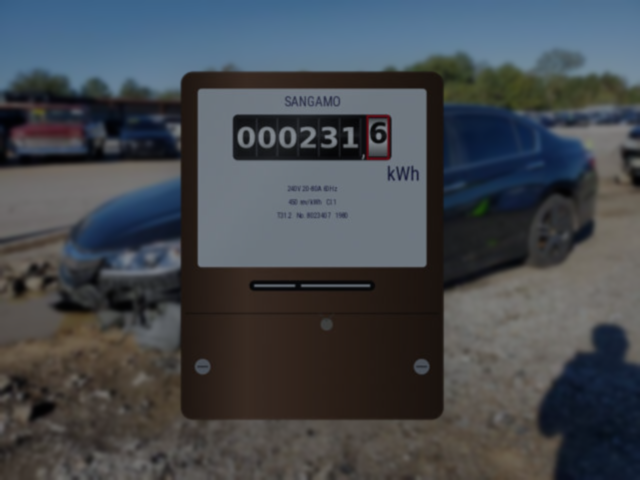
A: 231.6,kWh
